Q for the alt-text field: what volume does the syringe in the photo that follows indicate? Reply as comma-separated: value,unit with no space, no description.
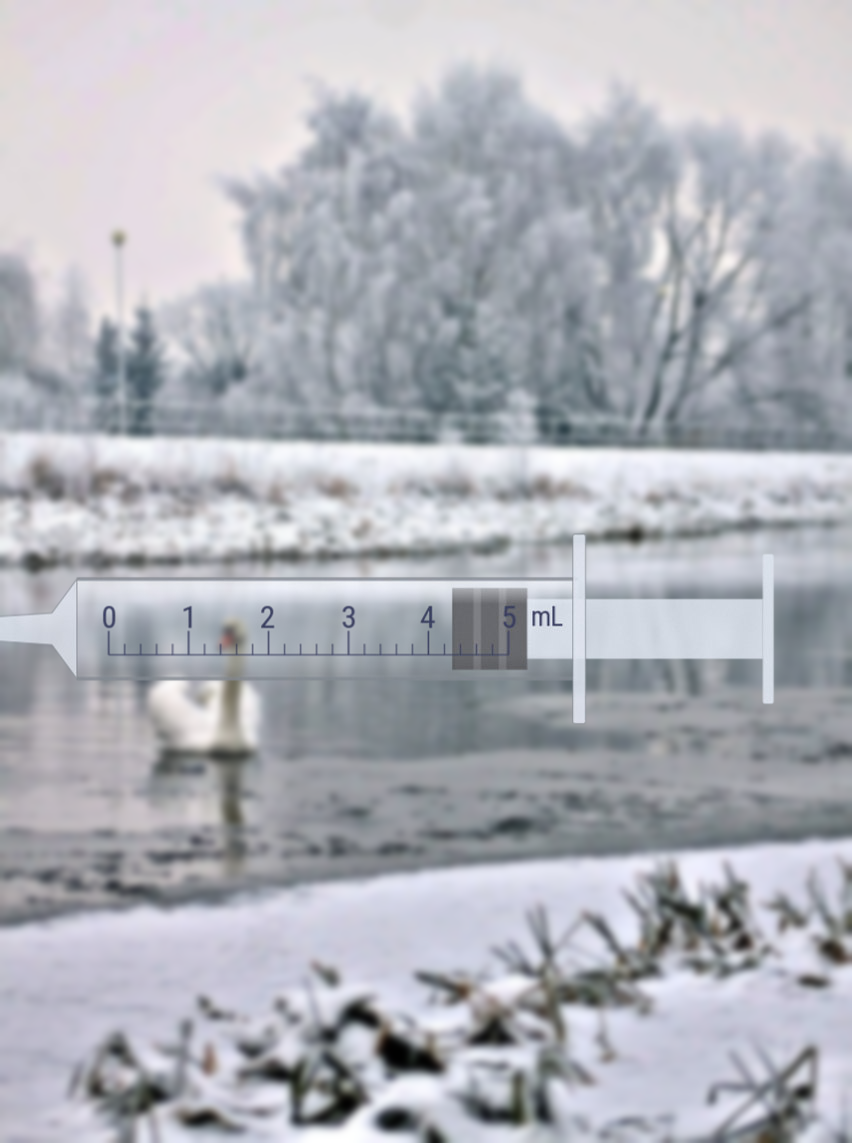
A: 4.3,mL
